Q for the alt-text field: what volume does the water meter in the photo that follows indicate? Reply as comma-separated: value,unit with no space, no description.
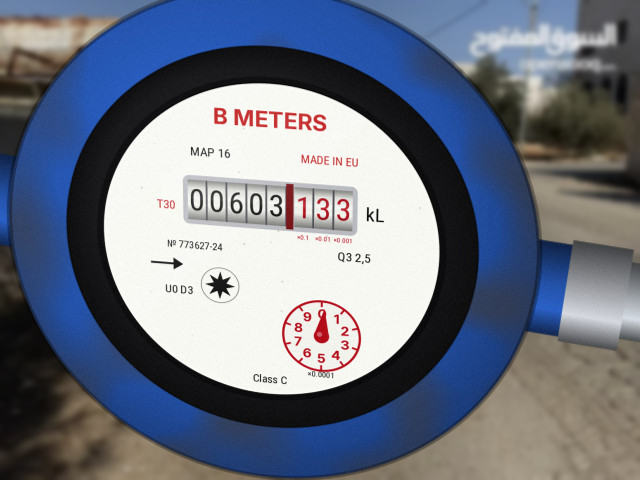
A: 603.1330,kL
